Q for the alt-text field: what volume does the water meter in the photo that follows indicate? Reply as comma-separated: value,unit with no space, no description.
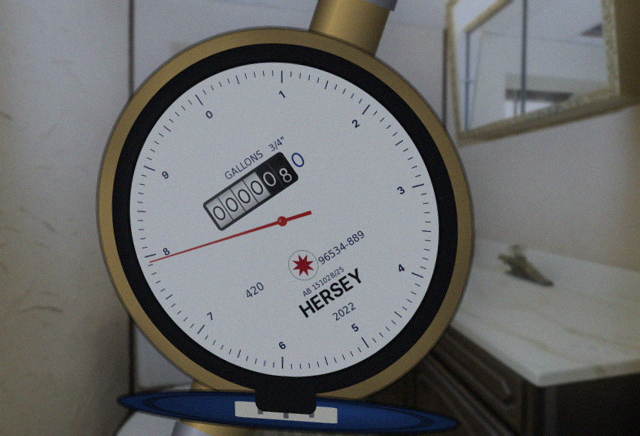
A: 77.9,gal
